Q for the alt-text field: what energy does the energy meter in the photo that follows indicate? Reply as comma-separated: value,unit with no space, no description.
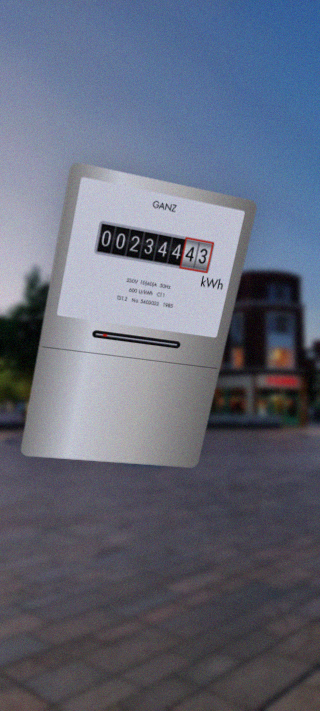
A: 2344.43,kWh
